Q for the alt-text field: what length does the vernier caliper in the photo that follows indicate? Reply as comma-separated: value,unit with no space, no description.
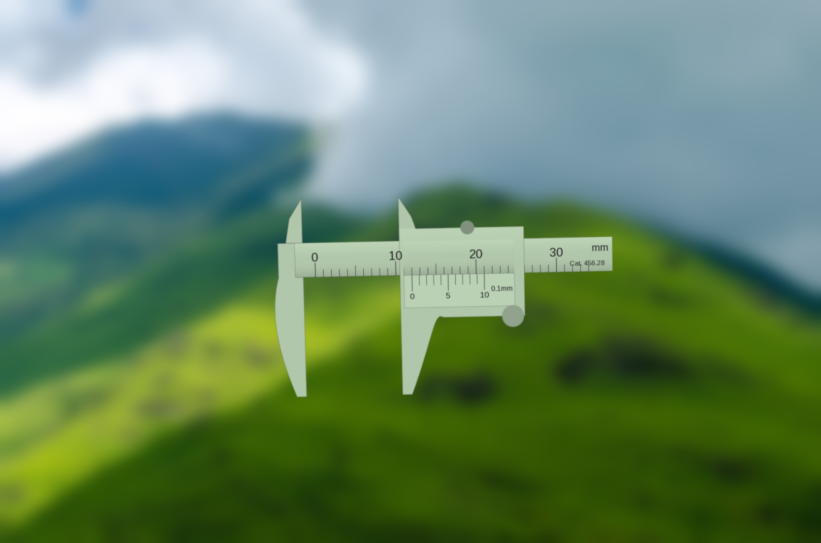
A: 12.0,mm
